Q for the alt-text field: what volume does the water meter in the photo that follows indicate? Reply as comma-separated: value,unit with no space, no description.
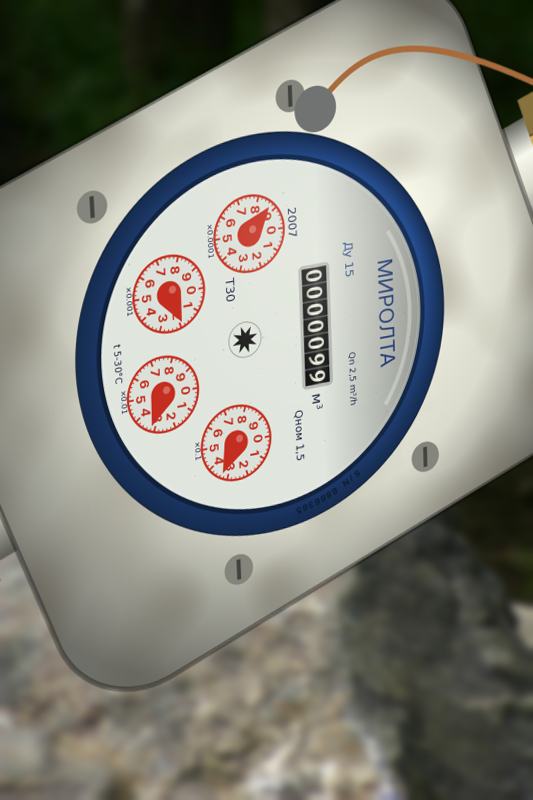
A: 99.3318,m³
